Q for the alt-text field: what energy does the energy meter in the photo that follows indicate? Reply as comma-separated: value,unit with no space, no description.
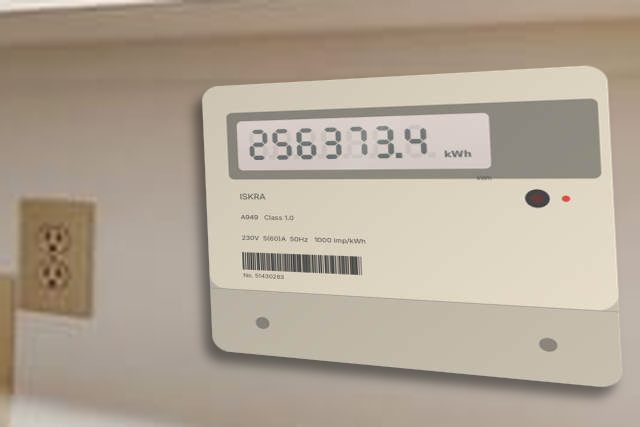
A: 256373.4,kWh
